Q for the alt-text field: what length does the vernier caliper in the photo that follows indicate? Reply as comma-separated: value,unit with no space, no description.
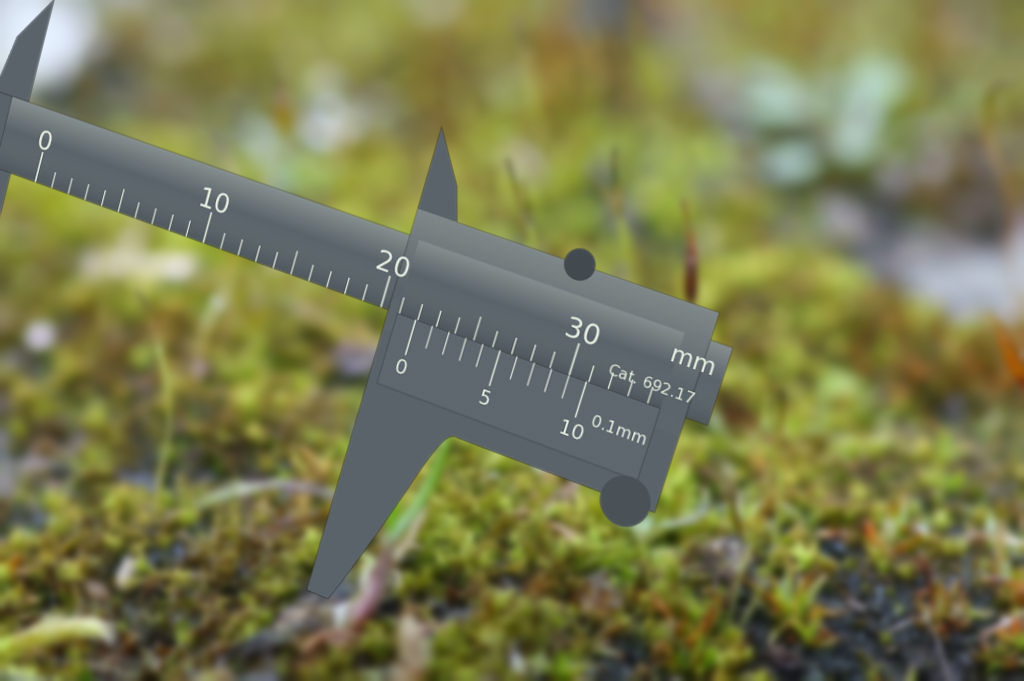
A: 21.9,mm
